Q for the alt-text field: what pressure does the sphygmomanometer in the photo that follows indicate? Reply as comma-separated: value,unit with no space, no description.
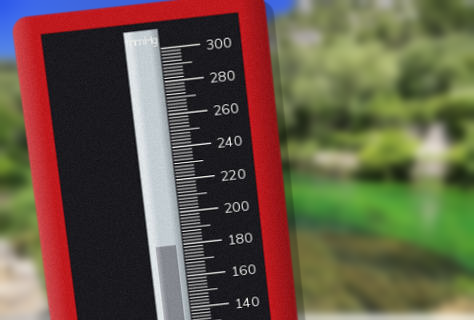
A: 180,mmHg
